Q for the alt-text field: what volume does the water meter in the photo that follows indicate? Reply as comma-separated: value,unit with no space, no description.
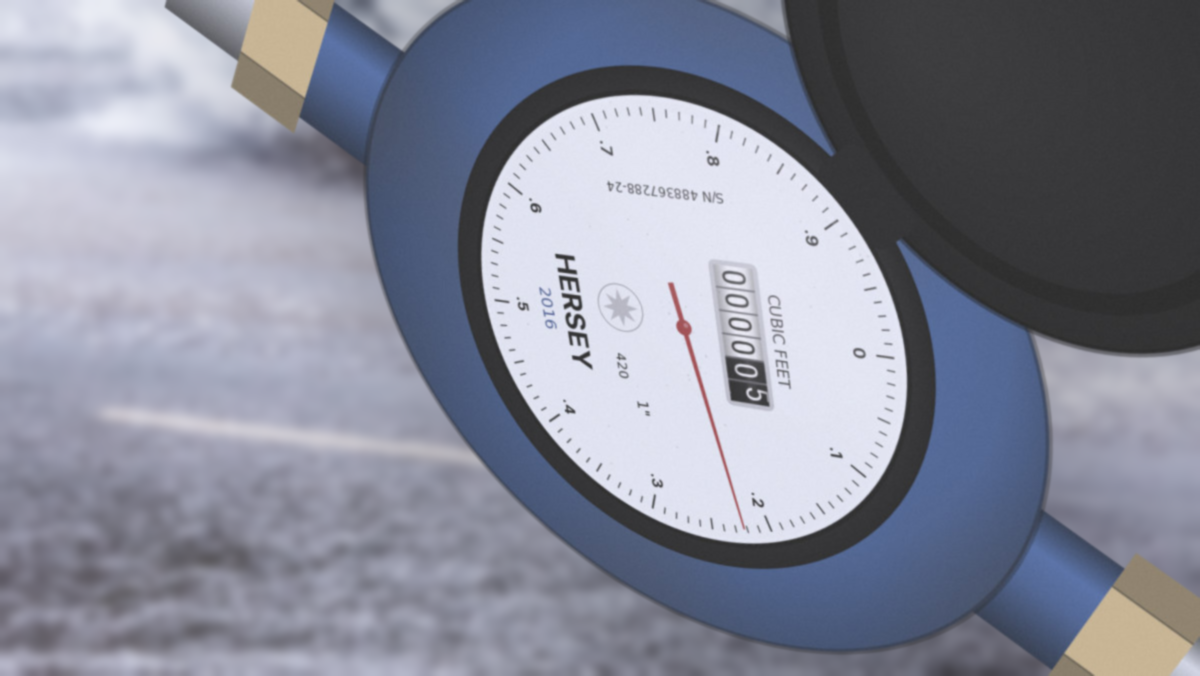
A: 5.22,ft³
